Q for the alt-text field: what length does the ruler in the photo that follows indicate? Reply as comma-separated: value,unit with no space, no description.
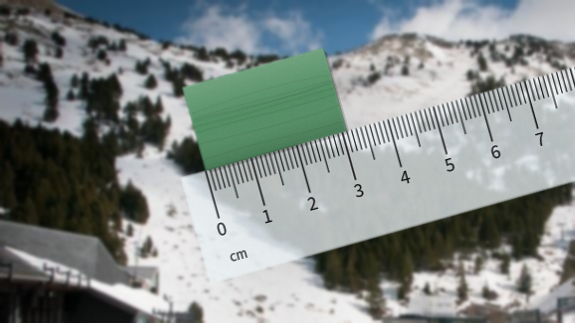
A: 3.1,cm
